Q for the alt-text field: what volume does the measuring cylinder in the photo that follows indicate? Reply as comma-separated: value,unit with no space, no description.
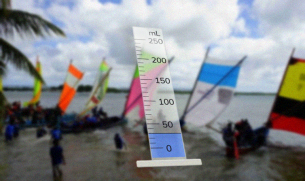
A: 30,mL
